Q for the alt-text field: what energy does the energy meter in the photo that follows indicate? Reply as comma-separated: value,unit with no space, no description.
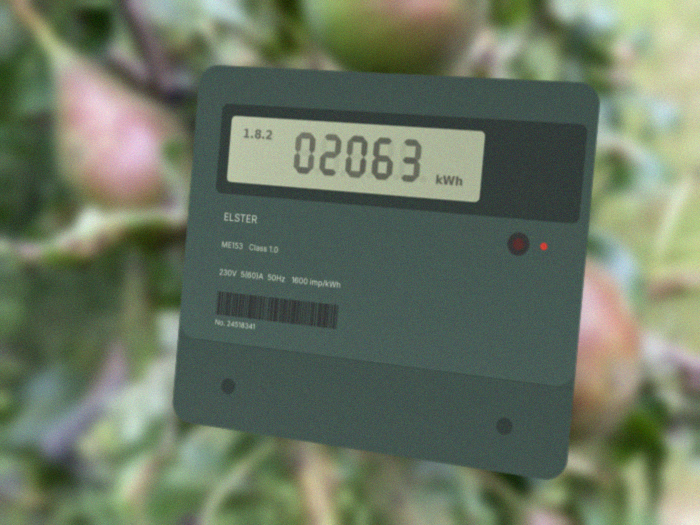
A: 2063,kWh
